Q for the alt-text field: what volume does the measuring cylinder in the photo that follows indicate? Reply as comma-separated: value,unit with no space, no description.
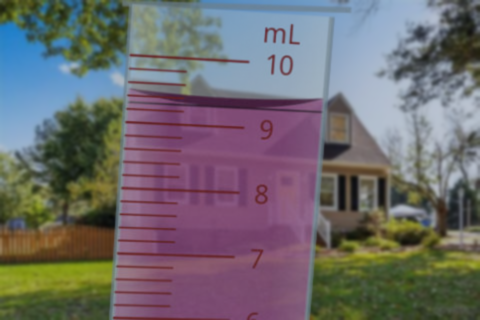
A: 9.3,mL
